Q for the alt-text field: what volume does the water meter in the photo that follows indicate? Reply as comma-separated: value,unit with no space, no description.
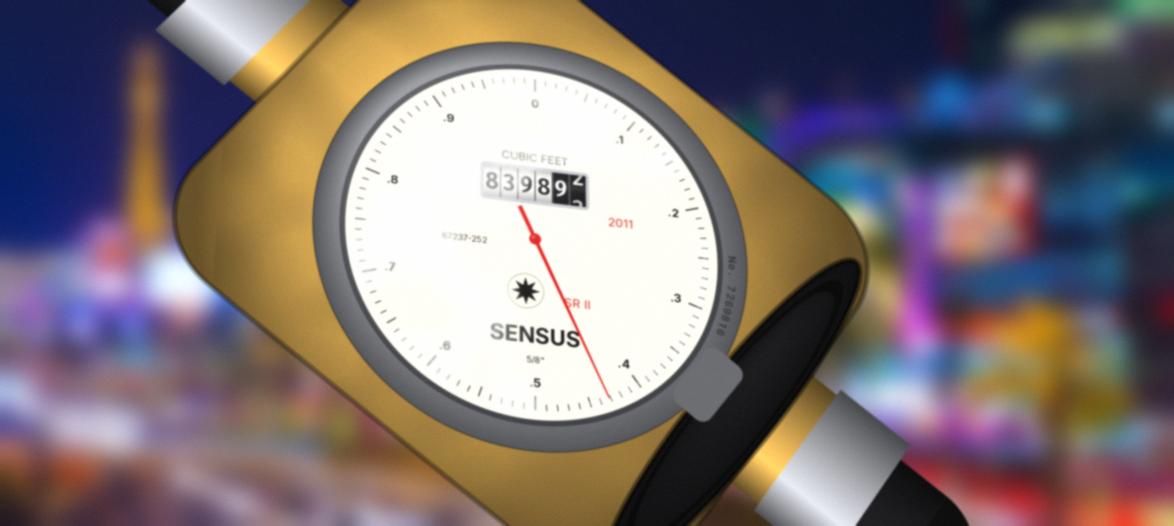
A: 839892.43,ft³
